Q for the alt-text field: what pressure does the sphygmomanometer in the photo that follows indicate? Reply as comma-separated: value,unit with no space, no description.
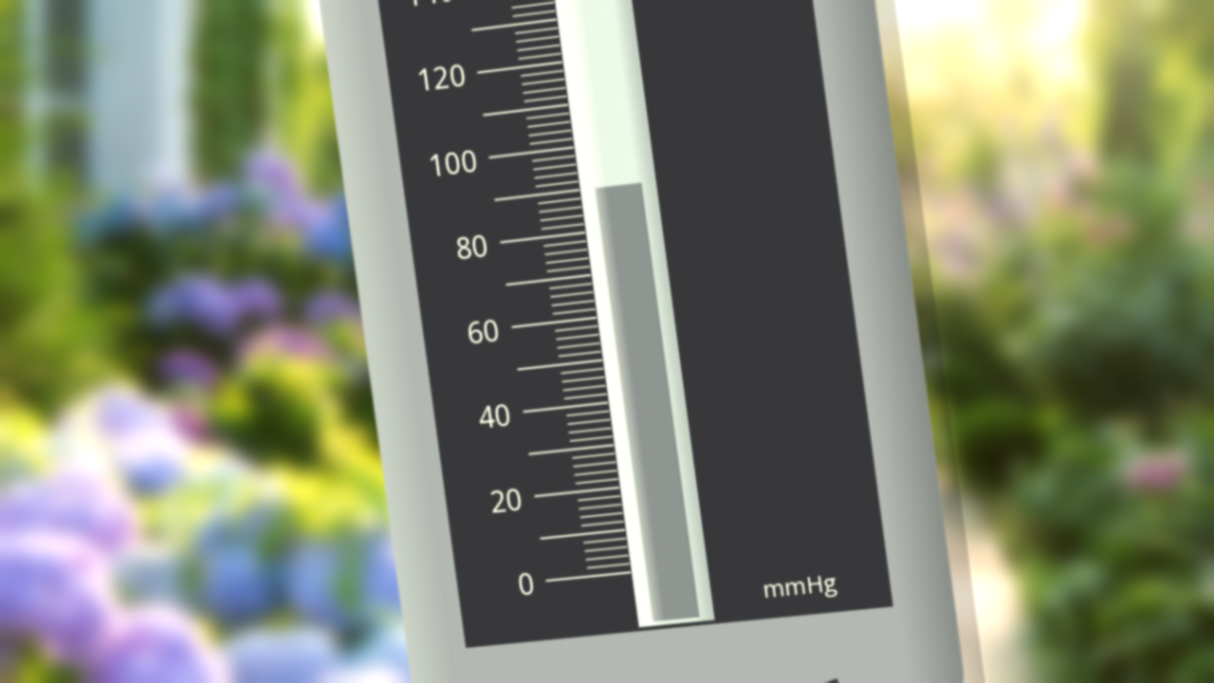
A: 90,mmHg
